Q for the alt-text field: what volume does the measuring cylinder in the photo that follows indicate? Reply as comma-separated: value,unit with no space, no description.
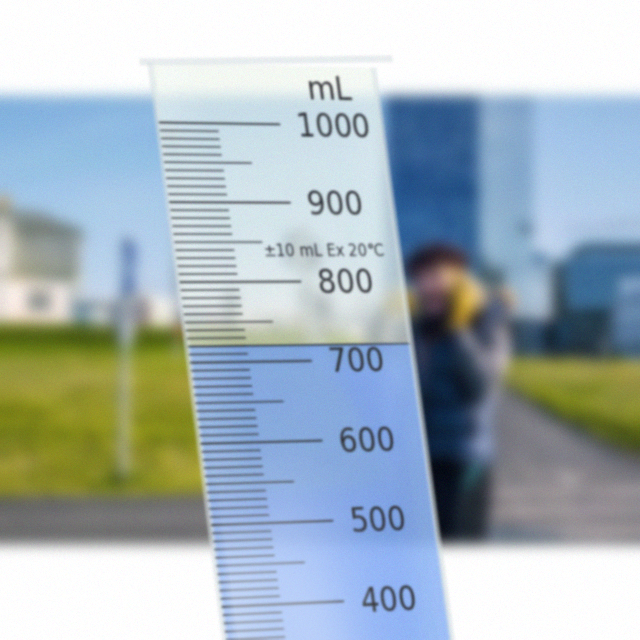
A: 720,mL
